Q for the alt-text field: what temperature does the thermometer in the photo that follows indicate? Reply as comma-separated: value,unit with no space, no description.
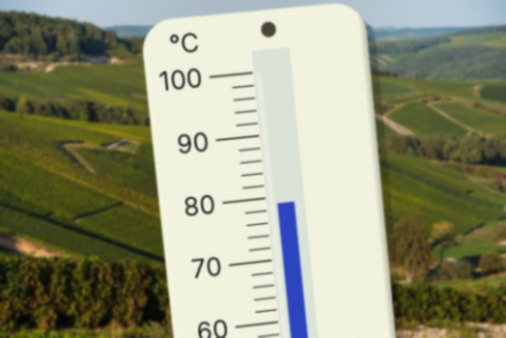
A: 79,°C
